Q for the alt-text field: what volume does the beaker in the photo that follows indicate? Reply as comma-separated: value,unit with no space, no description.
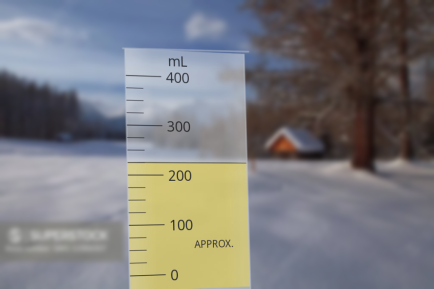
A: 225,mL
